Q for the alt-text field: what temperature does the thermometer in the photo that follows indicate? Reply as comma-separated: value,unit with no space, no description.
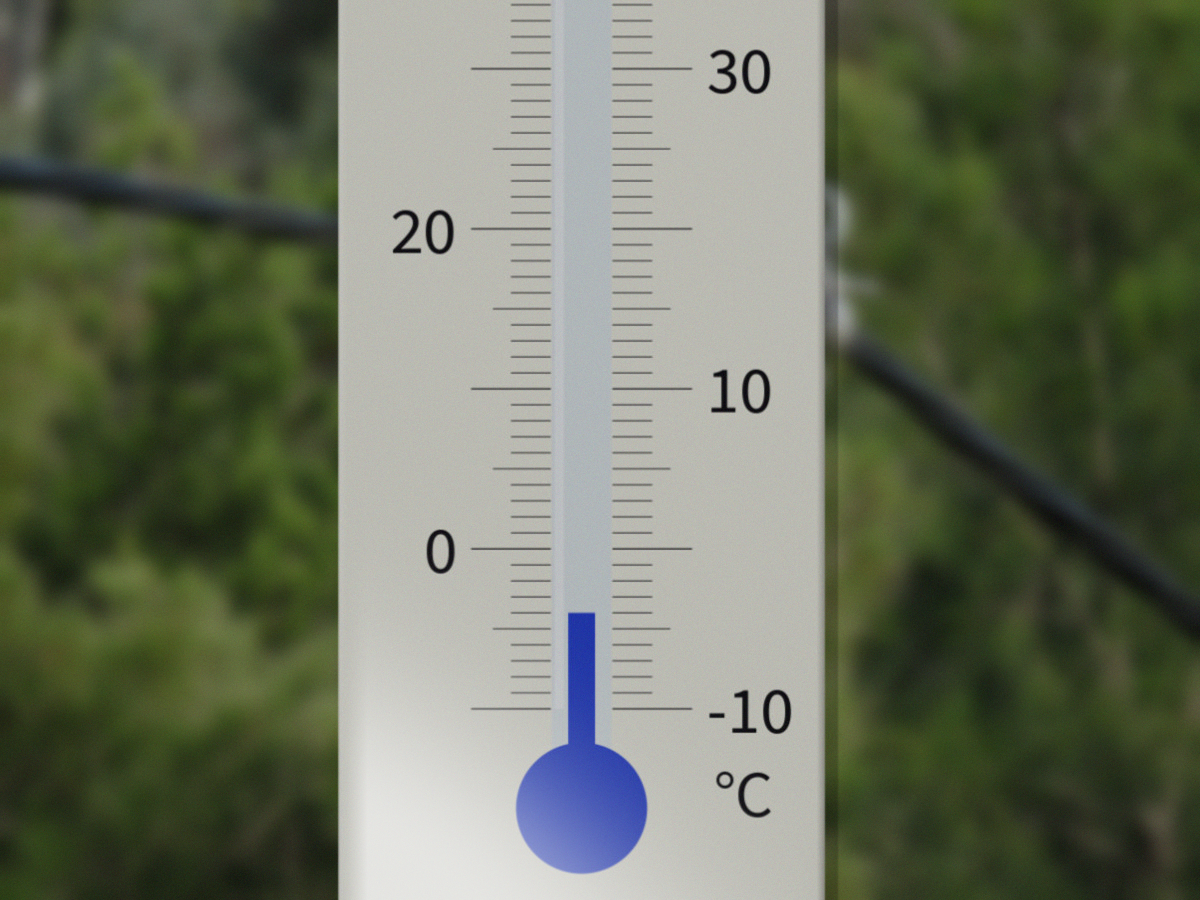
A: -4,°C
